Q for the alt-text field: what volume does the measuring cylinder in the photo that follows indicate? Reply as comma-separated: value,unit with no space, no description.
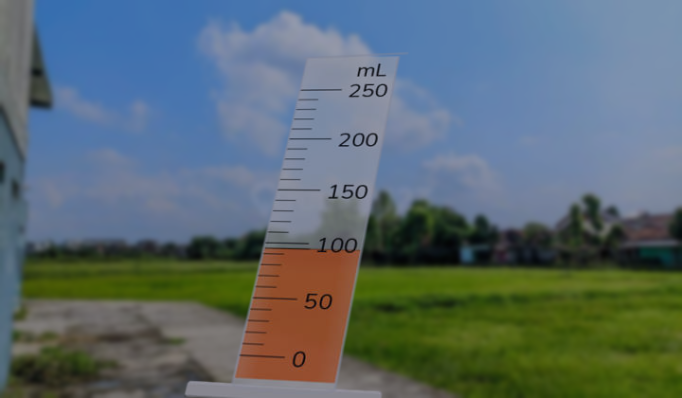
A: 95,mL
